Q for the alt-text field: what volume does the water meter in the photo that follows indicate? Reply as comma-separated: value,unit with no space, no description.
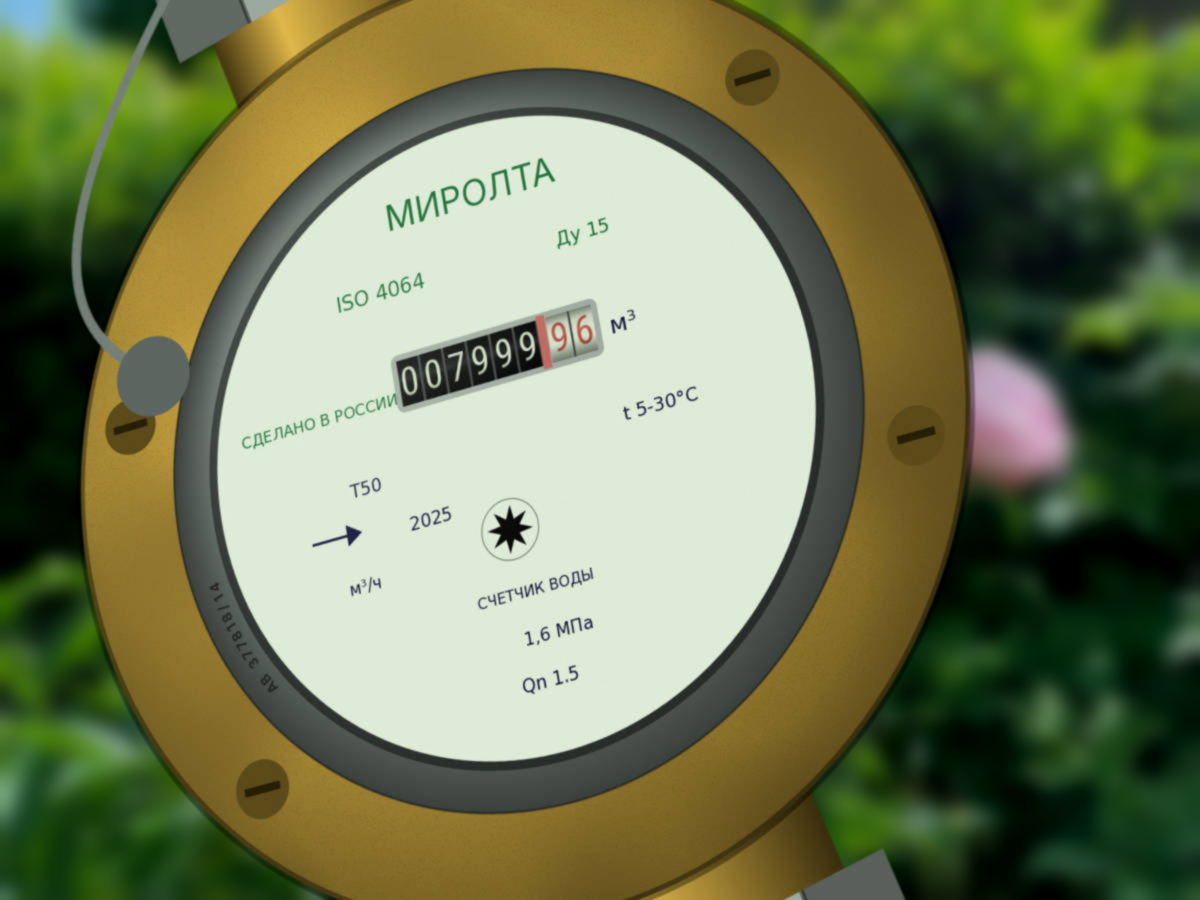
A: 7999.96,m³
